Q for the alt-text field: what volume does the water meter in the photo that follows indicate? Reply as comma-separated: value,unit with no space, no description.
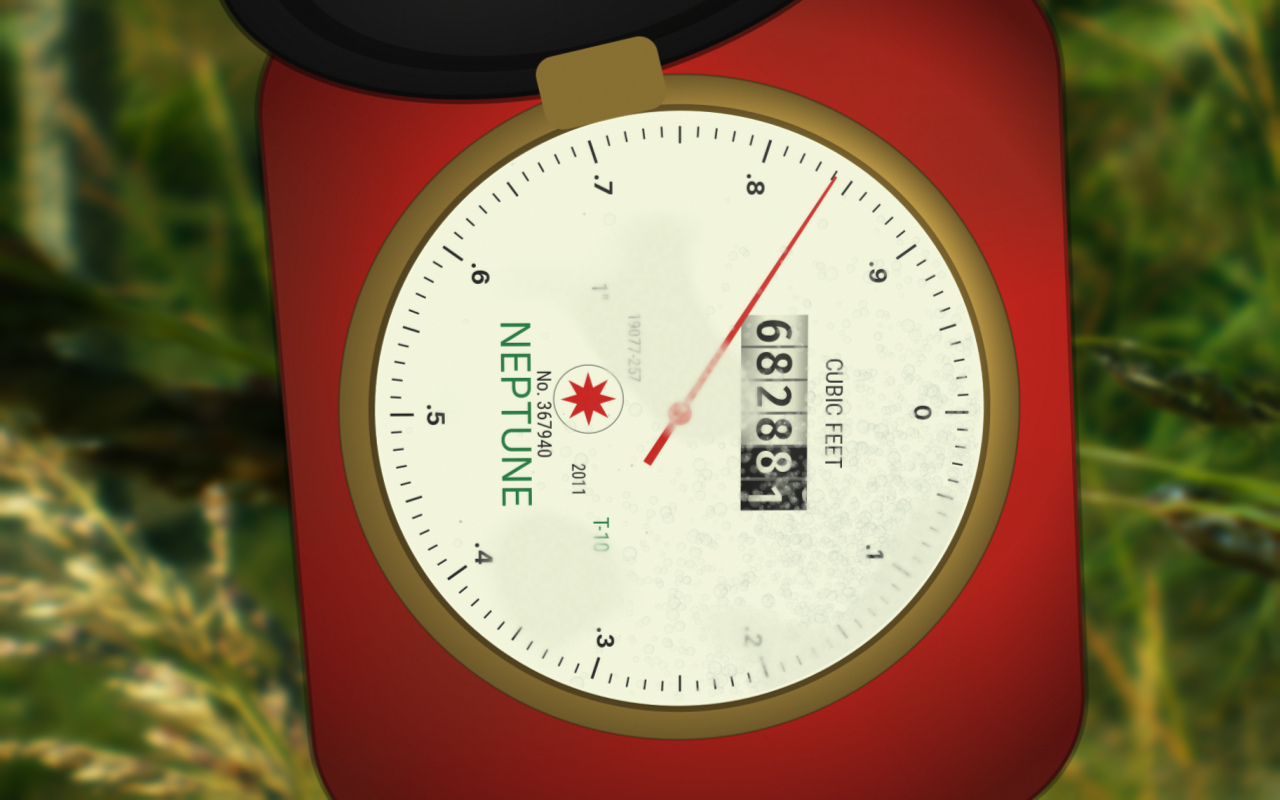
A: 682880.84,ft³
